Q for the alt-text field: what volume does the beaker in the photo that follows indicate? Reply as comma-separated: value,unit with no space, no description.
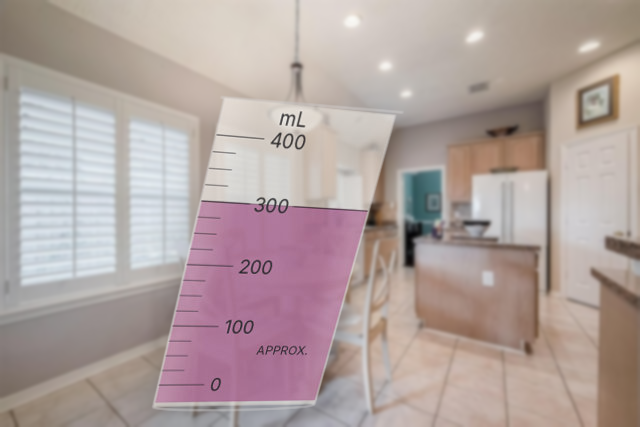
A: 300,mL
